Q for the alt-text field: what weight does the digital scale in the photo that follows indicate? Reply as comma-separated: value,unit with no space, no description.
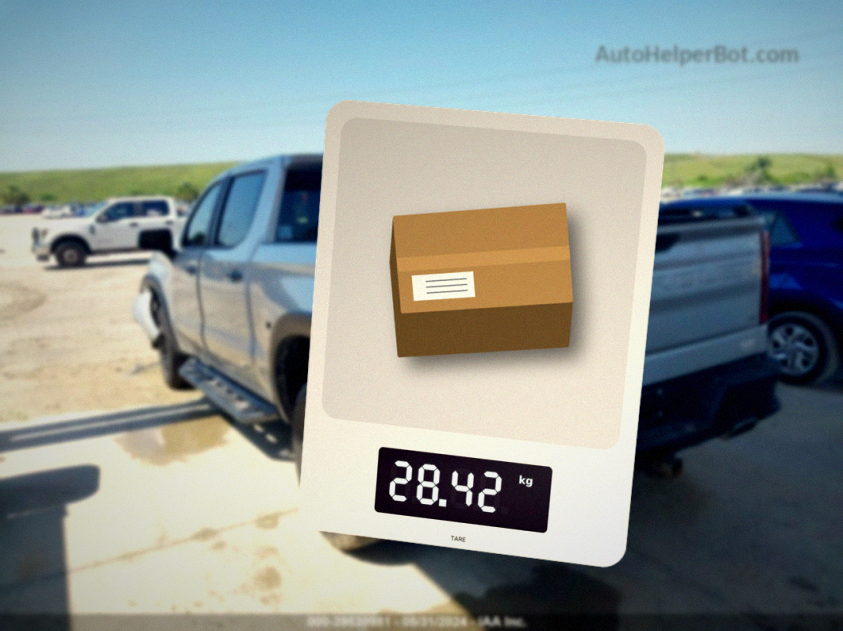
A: 28.42,kg
